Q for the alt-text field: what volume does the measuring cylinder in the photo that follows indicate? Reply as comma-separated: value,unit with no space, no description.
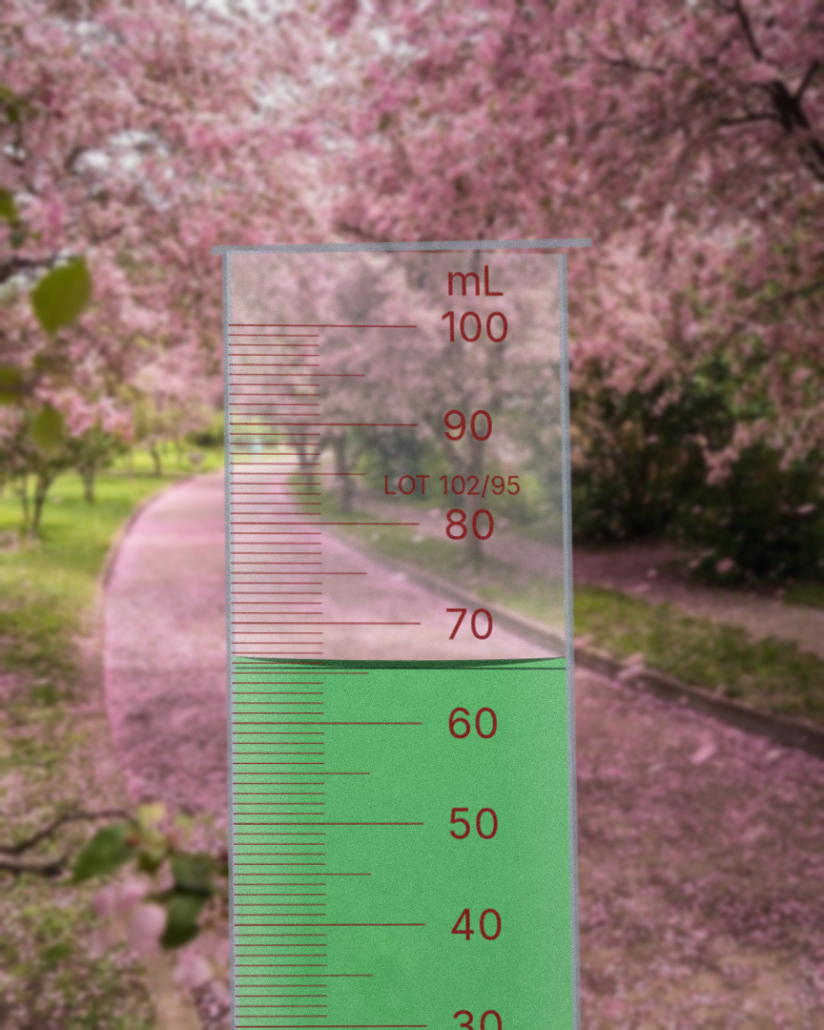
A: 65.5,mL
